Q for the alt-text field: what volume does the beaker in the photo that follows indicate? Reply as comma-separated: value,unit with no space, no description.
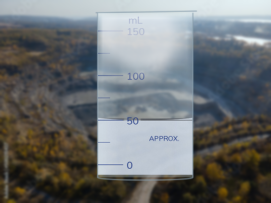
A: 50,mL
